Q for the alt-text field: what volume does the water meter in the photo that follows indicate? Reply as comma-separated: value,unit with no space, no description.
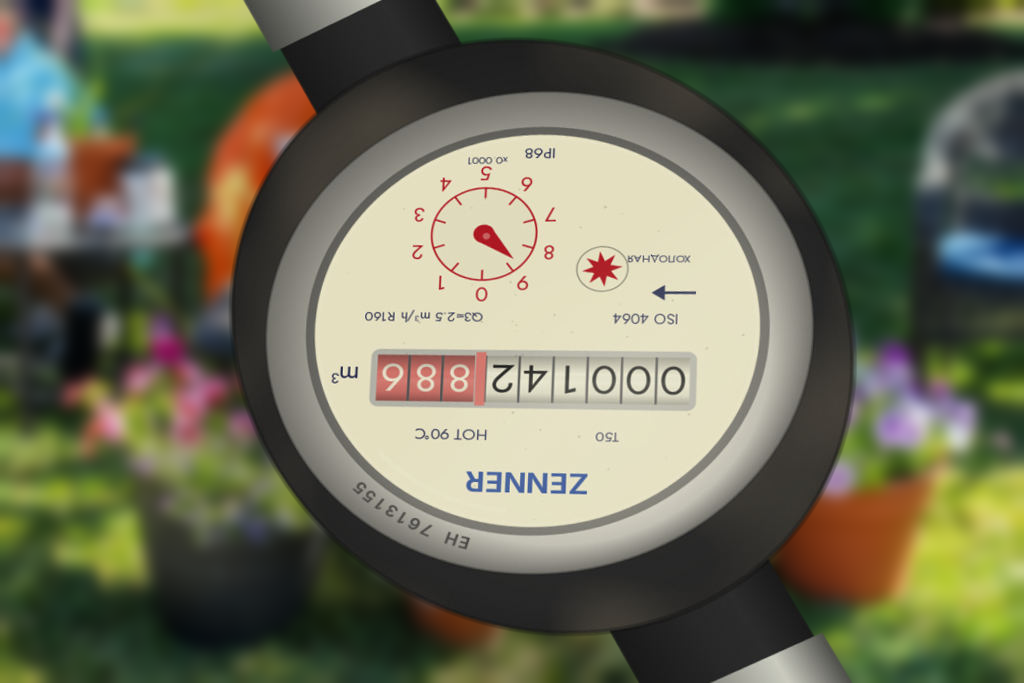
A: 142.8868,m³
